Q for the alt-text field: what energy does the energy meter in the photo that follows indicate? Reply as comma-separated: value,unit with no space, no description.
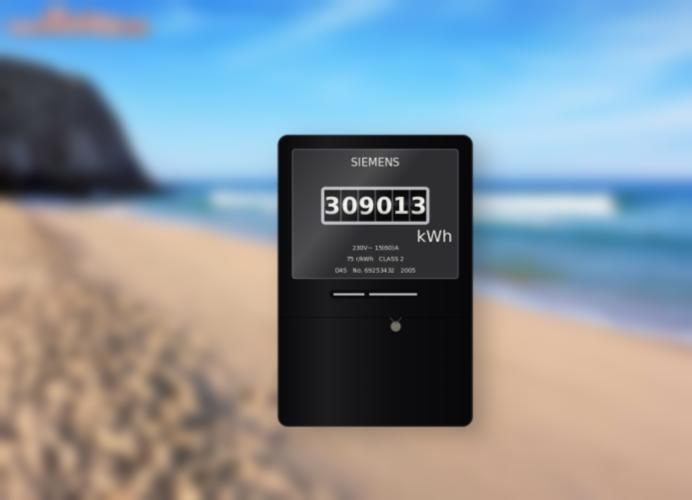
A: 309013,kWh
